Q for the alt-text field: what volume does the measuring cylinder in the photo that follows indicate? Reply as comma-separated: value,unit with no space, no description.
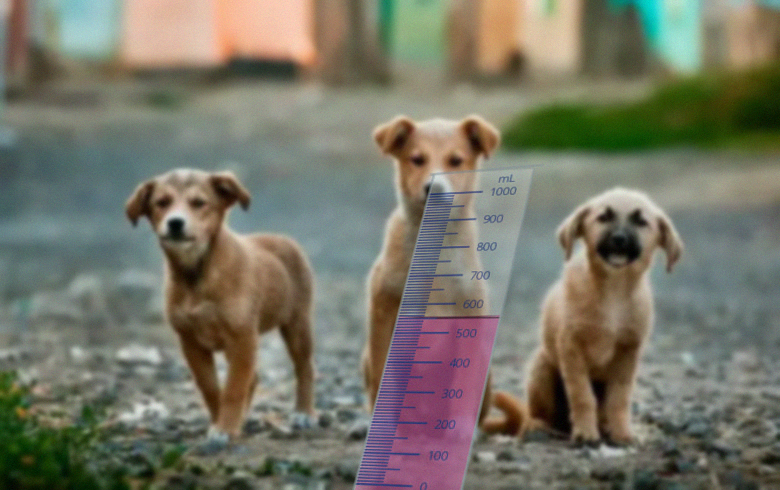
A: 550,mL
